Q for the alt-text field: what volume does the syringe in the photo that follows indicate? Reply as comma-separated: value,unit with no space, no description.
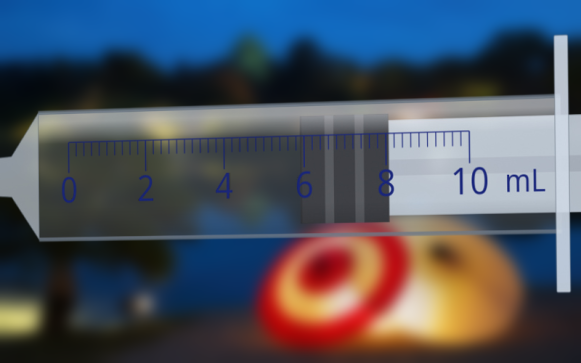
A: 5.9,mL
